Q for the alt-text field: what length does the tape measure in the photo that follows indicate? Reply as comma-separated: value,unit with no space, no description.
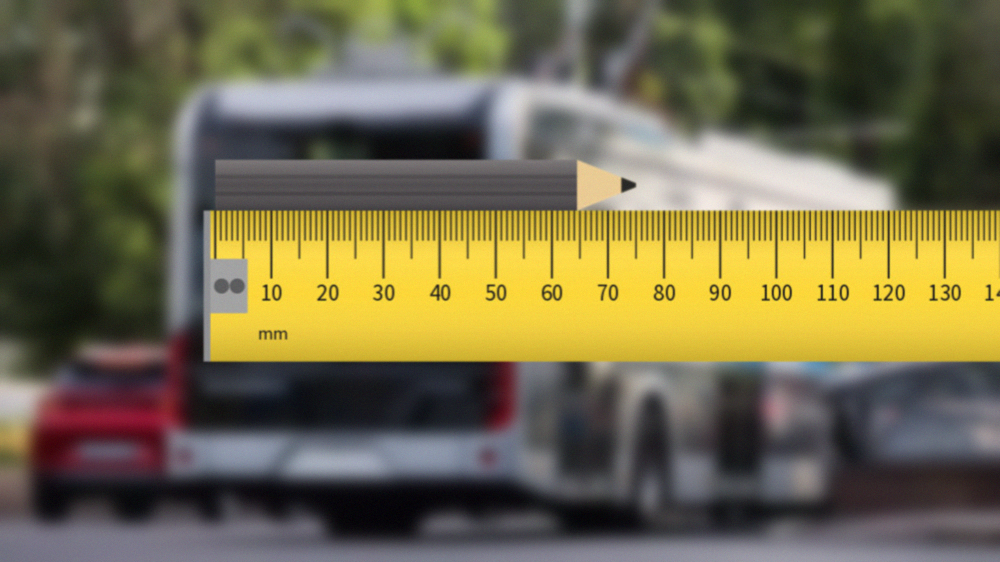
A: 75,mm
